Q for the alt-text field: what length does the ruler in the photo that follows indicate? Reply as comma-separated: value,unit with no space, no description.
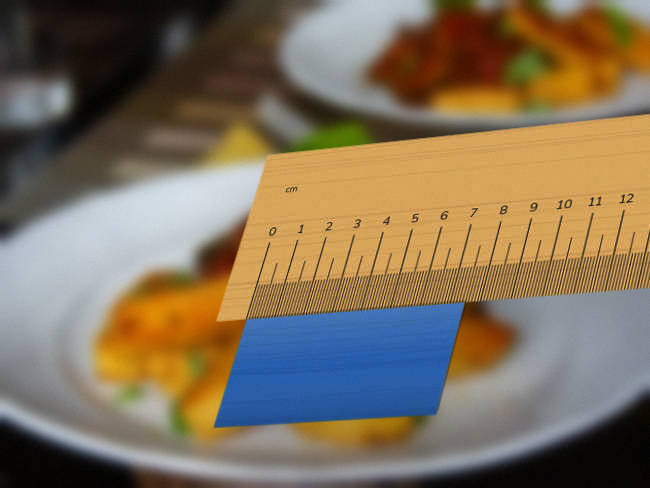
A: 7.5,cm
